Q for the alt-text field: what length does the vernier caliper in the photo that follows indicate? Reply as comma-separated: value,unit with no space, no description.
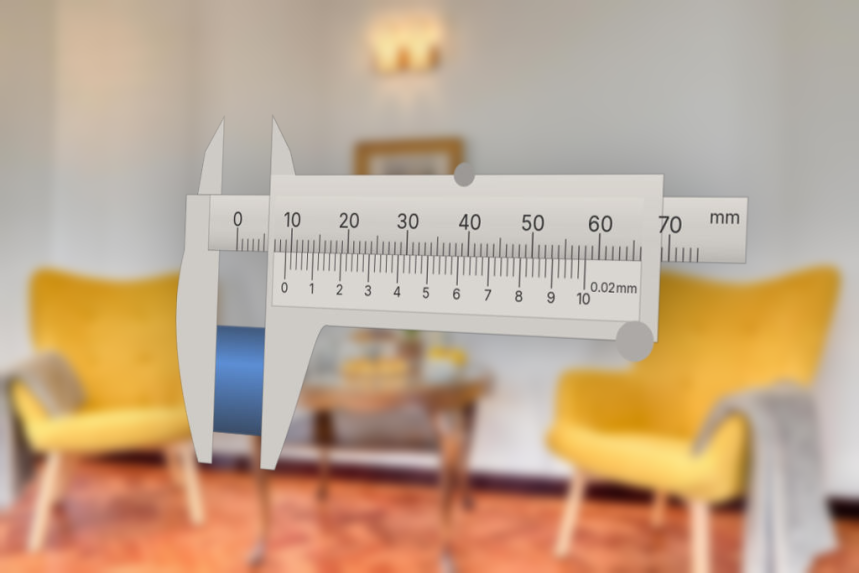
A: 9.0,mm
